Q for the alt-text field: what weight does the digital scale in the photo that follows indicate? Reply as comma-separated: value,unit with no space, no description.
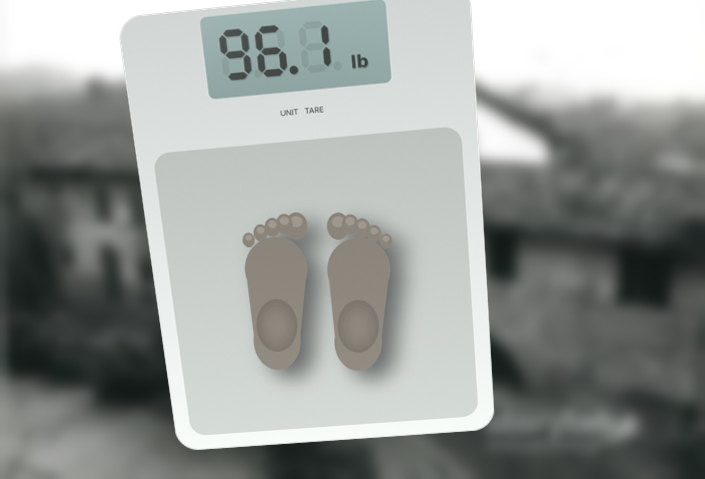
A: 96.1,lb
